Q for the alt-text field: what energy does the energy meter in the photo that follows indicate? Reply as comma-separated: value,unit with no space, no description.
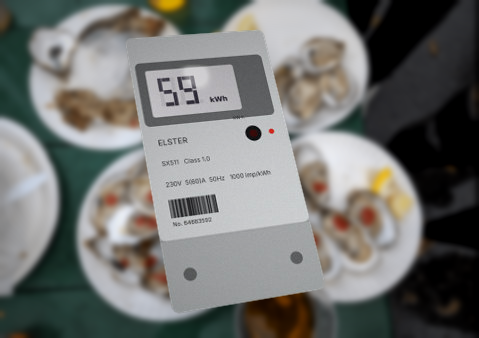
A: 59,kWh
